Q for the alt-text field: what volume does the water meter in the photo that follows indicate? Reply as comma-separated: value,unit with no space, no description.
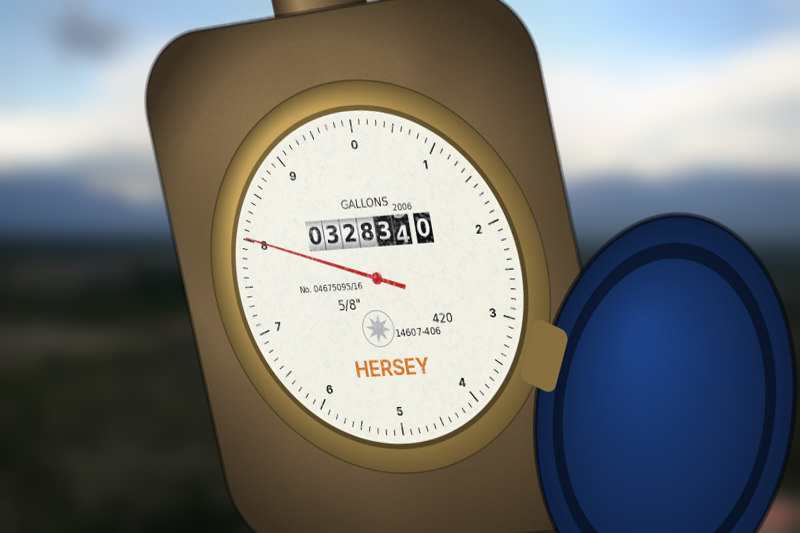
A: 328338.0,gal
